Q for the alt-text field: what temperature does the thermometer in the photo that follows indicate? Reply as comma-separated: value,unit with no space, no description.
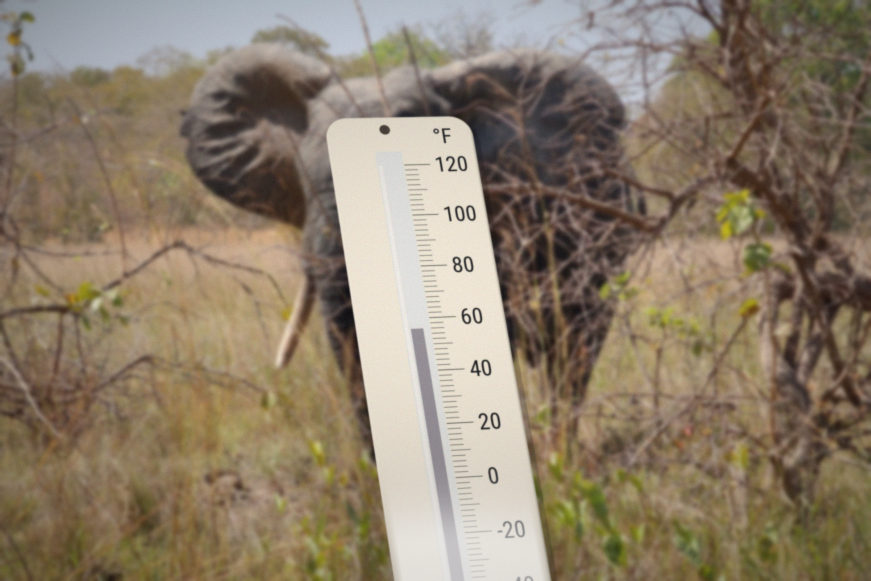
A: 56,°F
